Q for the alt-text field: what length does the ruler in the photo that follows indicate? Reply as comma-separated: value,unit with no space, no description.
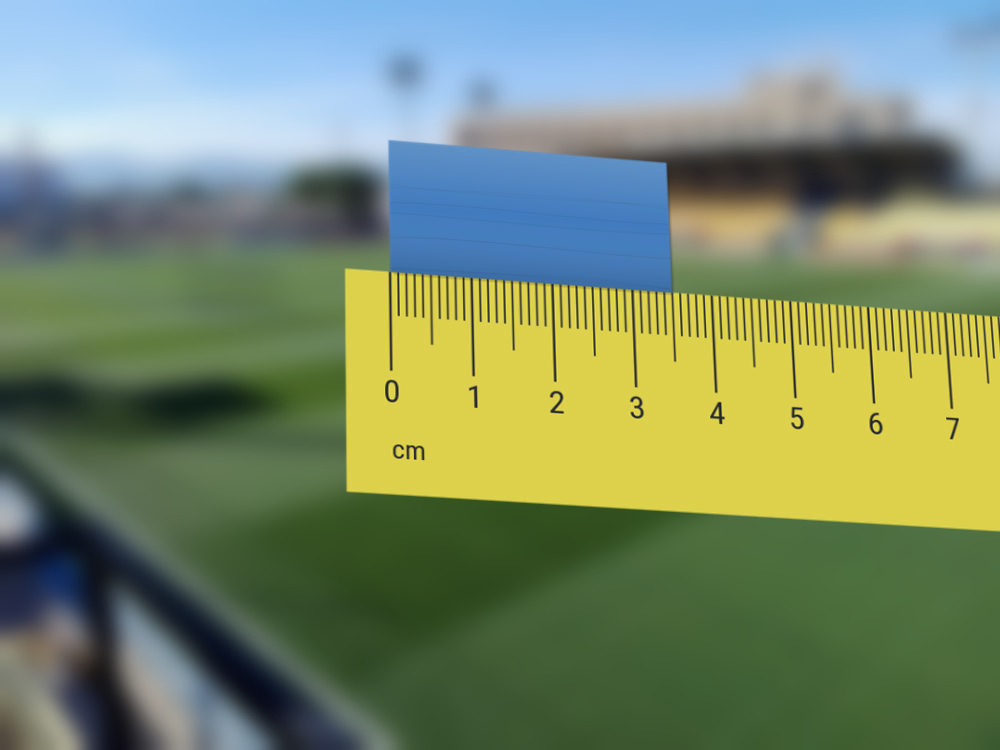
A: 3.5,cm
